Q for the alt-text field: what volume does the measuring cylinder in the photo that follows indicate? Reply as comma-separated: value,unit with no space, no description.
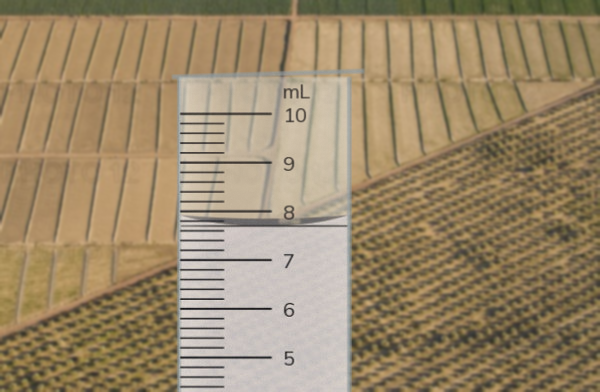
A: 7.7,mL
